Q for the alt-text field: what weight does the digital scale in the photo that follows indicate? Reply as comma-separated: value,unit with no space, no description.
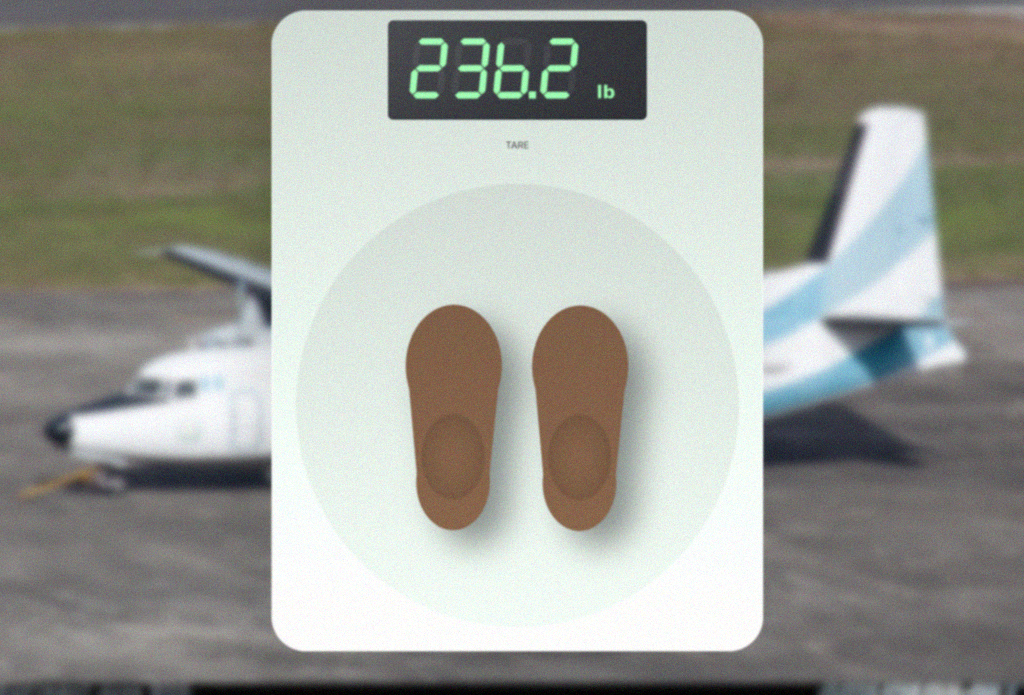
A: 236.2,lb
